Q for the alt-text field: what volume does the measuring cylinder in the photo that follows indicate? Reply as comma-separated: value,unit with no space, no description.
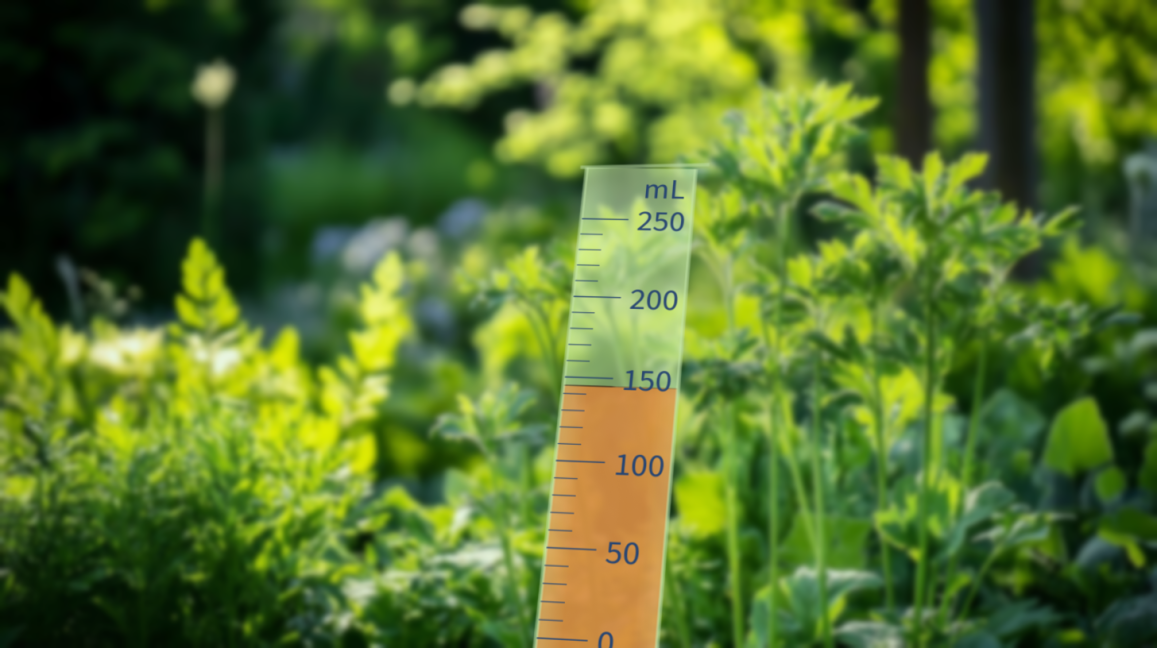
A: 145,mL
